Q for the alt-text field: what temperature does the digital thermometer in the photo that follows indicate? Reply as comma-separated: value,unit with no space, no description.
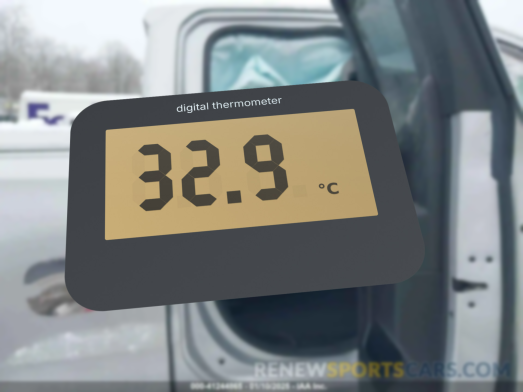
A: 32.9,°C
